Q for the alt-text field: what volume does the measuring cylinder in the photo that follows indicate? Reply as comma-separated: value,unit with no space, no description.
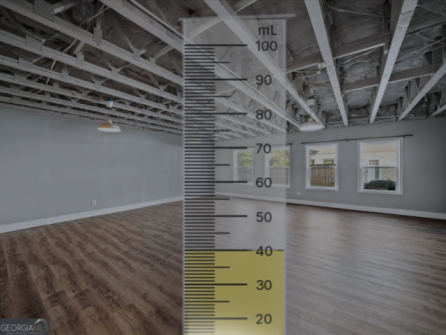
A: 40,mL
